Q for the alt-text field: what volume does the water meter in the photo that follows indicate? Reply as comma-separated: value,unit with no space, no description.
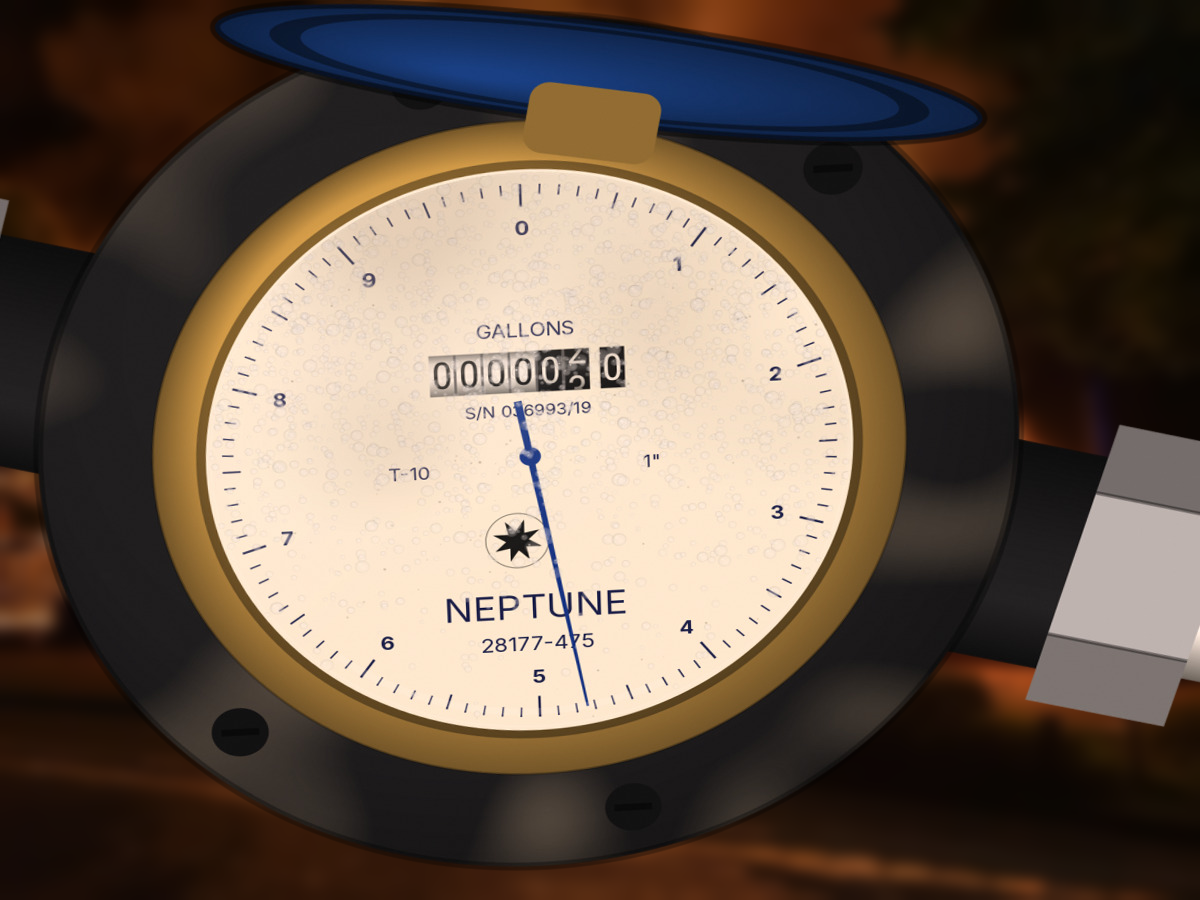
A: 24.7,gal
